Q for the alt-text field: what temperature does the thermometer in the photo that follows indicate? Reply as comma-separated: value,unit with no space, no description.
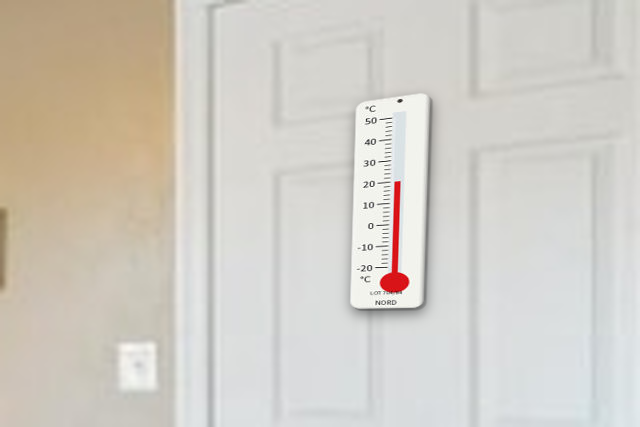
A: 20,°C
